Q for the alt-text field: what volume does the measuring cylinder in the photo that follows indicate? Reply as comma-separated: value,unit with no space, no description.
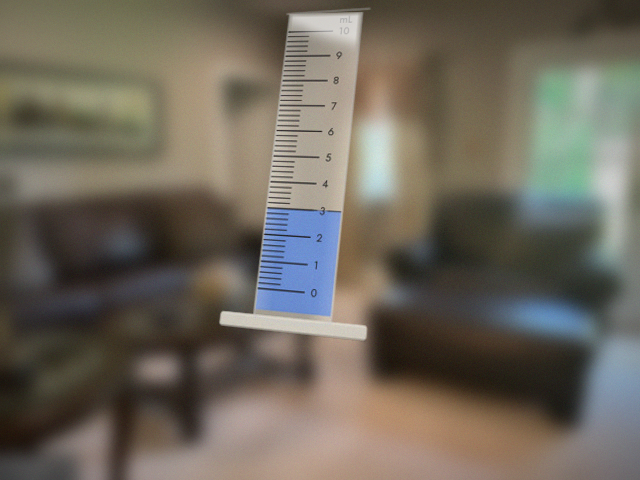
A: 3,mL
